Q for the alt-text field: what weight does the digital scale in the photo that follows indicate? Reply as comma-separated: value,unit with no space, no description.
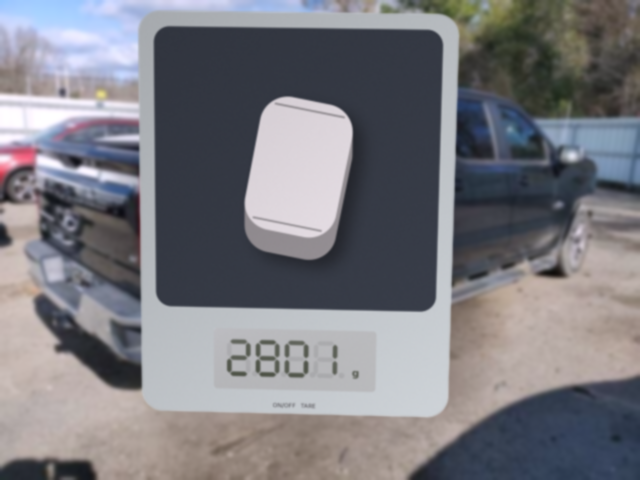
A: 2801,g
